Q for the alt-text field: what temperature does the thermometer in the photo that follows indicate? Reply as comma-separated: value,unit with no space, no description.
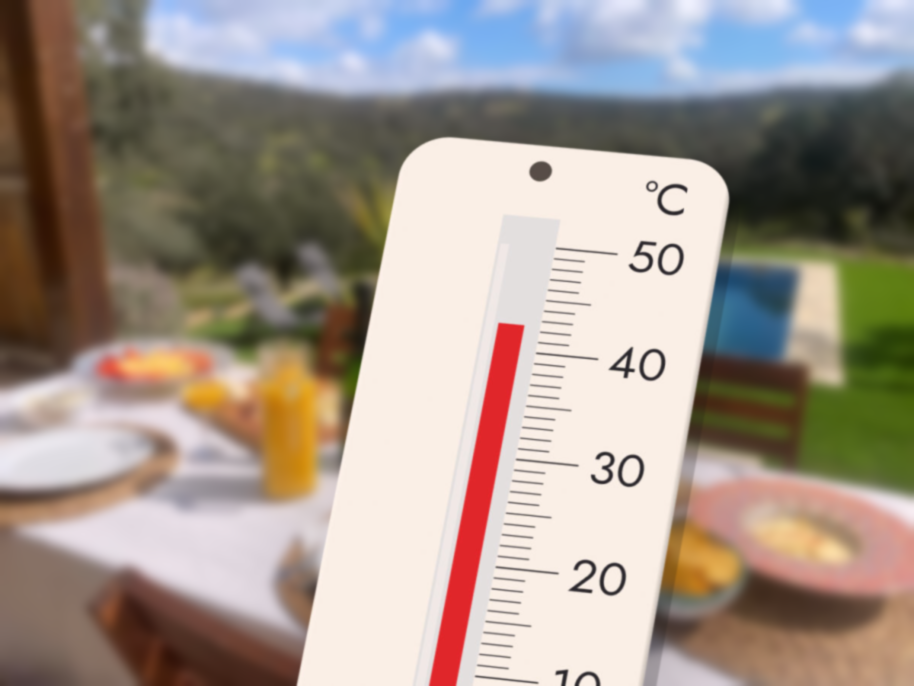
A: 42.5,°C
